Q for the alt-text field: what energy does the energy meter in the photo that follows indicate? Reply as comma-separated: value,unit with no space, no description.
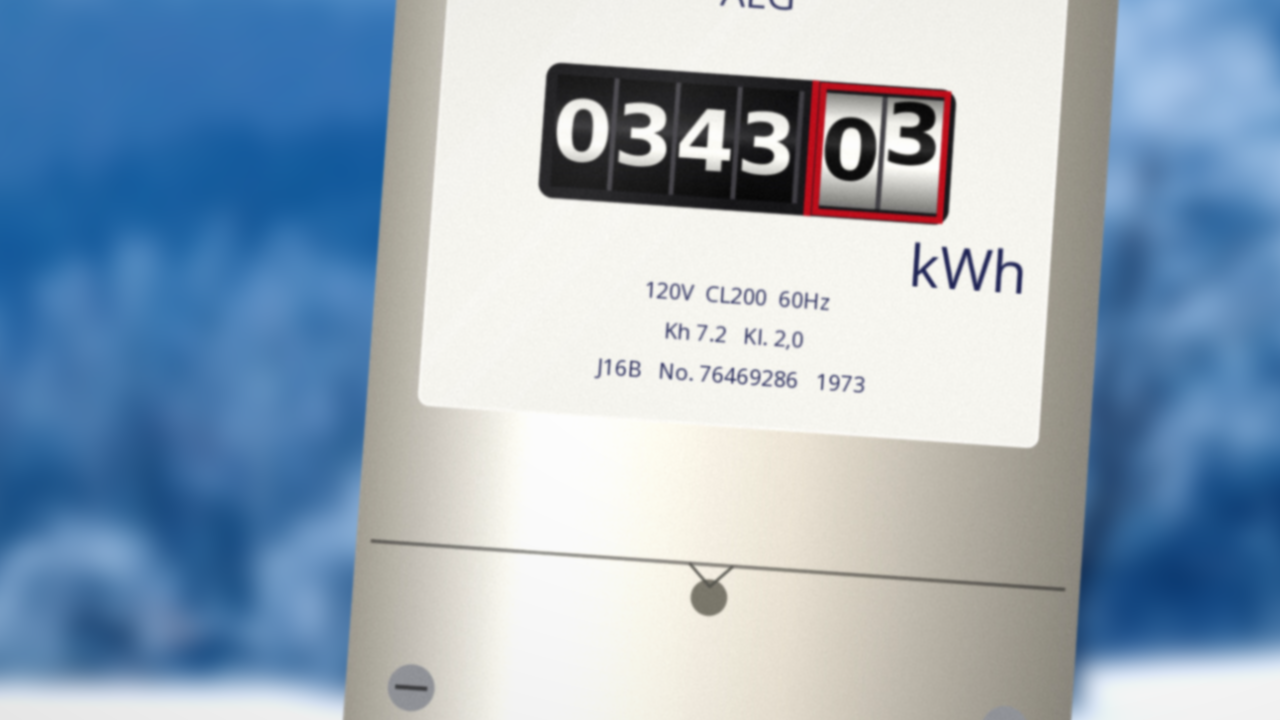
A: 343.03,kWh
